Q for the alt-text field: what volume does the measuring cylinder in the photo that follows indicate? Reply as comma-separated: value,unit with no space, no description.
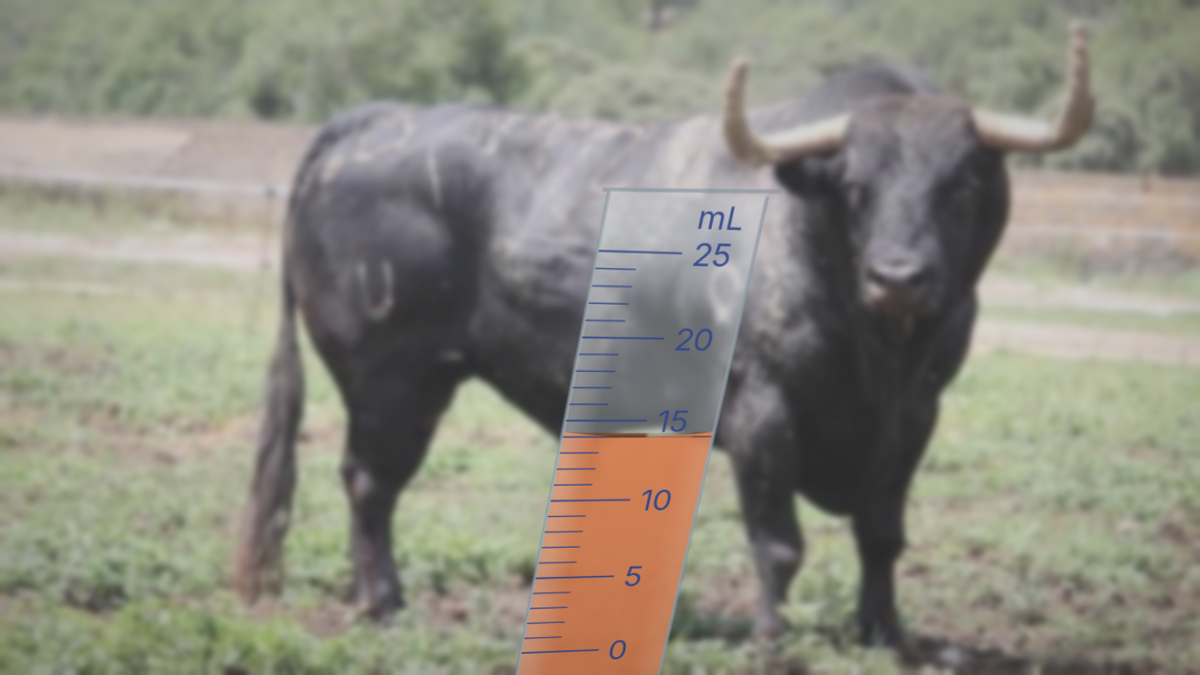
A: 14,mL
